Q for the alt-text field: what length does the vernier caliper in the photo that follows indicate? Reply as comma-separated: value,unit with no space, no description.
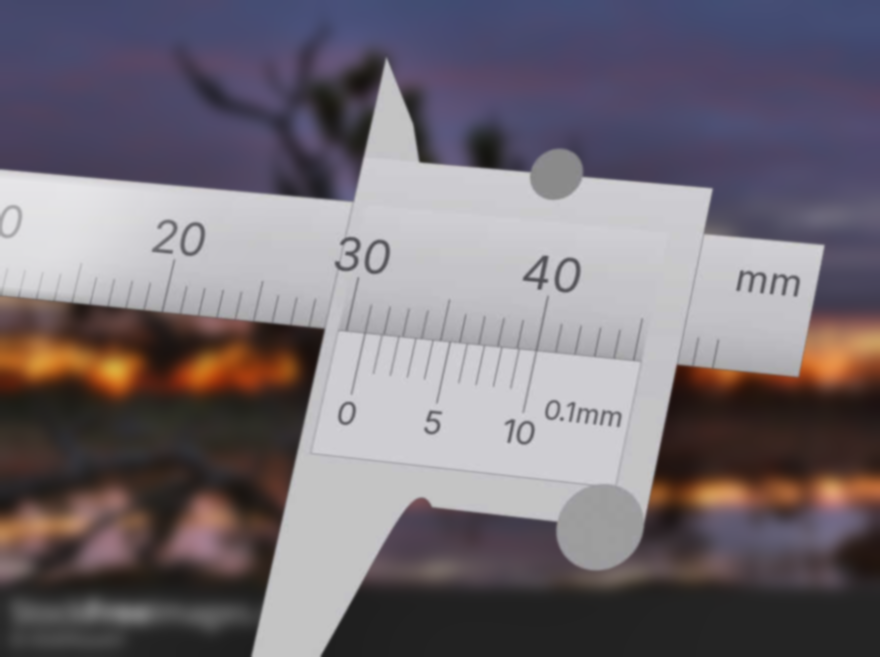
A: 31.0,mm
